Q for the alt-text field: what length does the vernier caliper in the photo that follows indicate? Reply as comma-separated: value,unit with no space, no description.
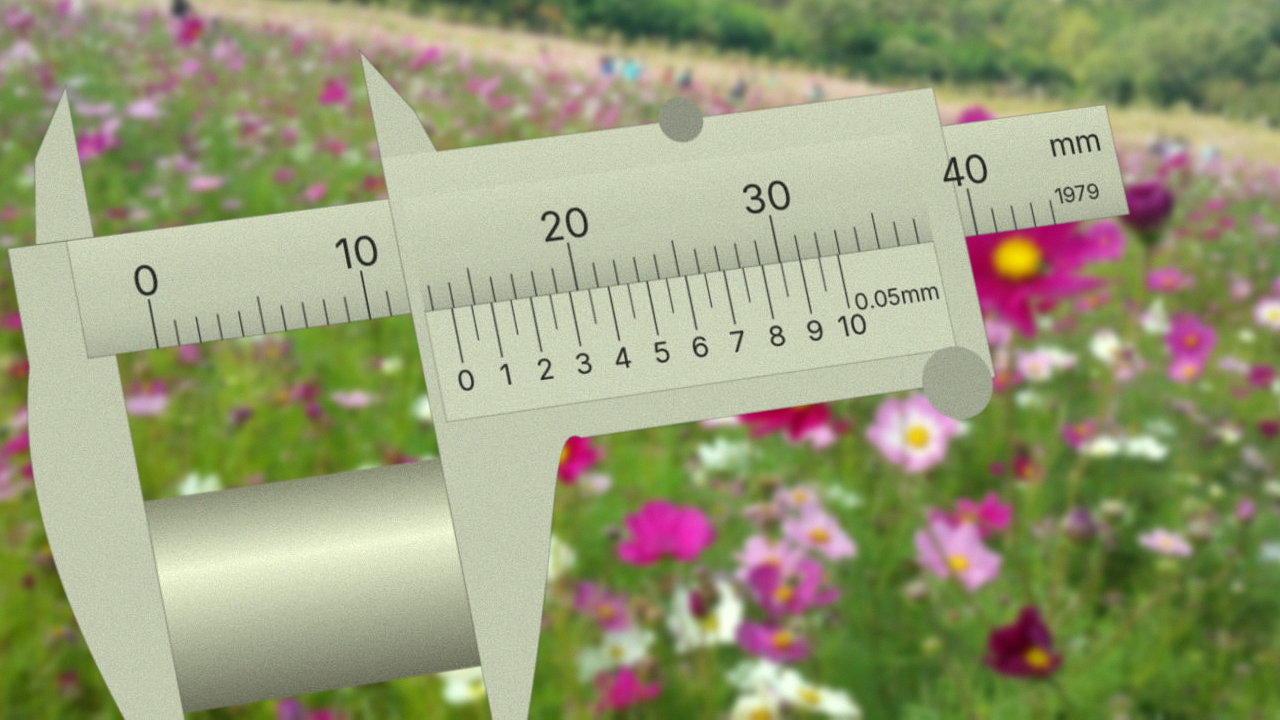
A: 13.9,mm
